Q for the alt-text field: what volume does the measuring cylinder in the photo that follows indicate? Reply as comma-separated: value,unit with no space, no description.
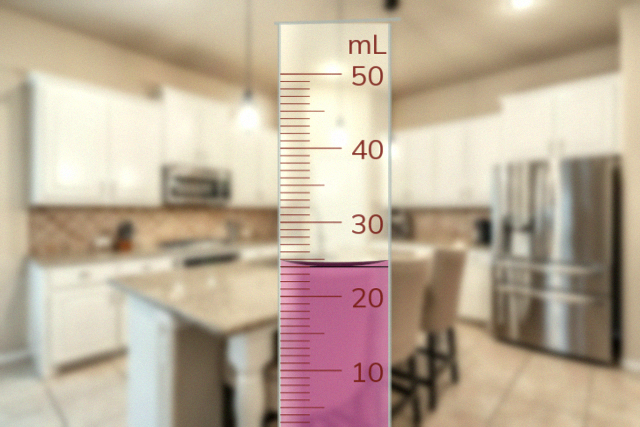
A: 24,mL
